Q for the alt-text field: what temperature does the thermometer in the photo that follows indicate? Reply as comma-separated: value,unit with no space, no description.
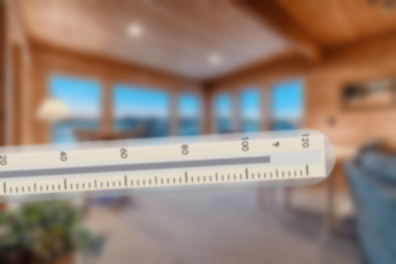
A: 108,°F
